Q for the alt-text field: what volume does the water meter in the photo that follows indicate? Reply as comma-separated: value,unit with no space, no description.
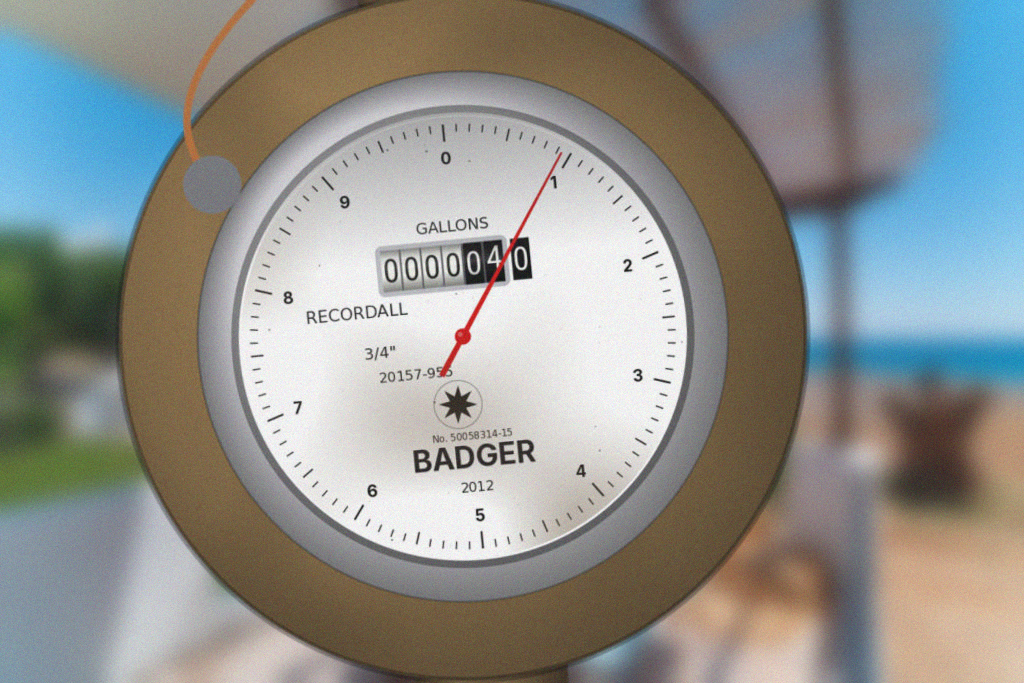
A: 40.9,gal
